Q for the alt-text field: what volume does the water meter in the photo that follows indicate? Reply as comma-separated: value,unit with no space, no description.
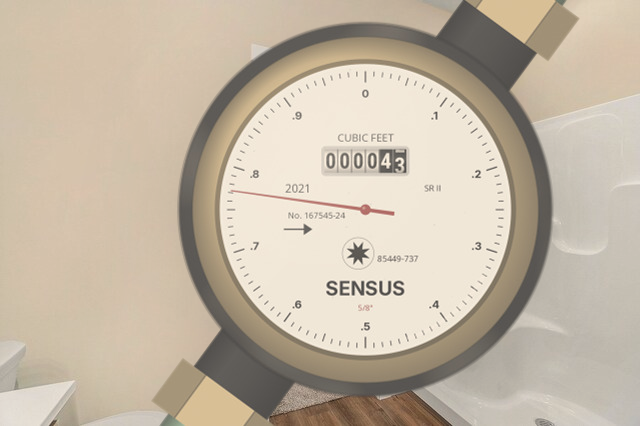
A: 42.77,ft³
